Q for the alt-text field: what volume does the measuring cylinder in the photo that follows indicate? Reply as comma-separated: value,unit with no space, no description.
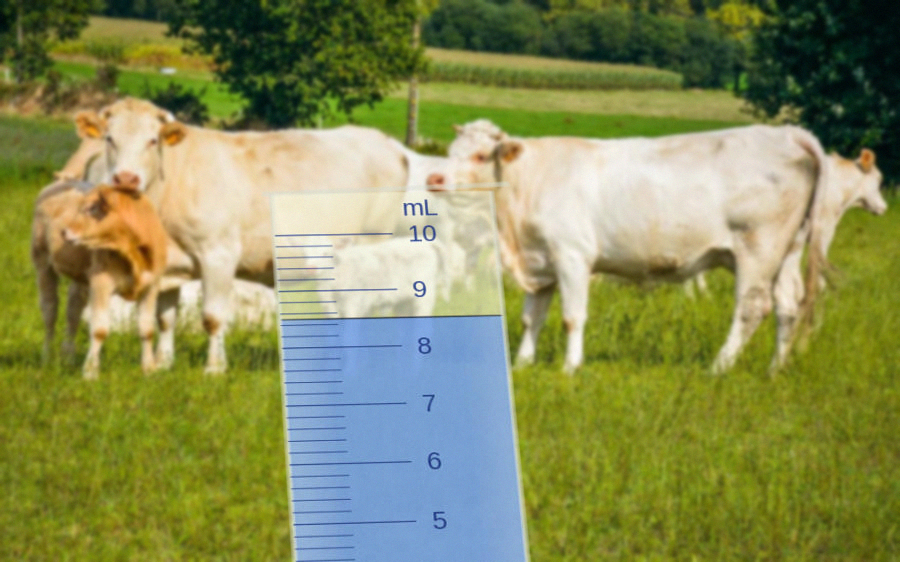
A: 8.5,mL
